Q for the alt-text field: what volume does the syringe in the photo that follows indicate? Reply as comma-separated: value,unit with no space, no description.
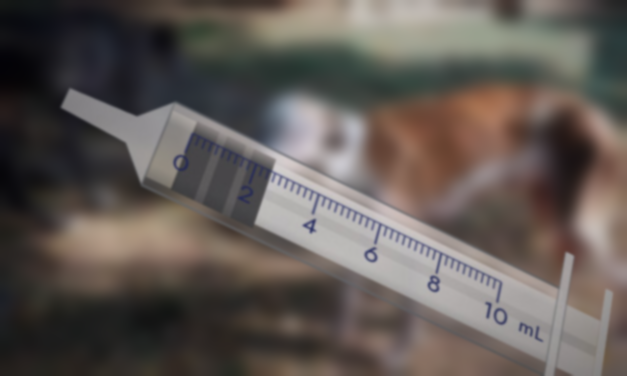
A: 0,mL
